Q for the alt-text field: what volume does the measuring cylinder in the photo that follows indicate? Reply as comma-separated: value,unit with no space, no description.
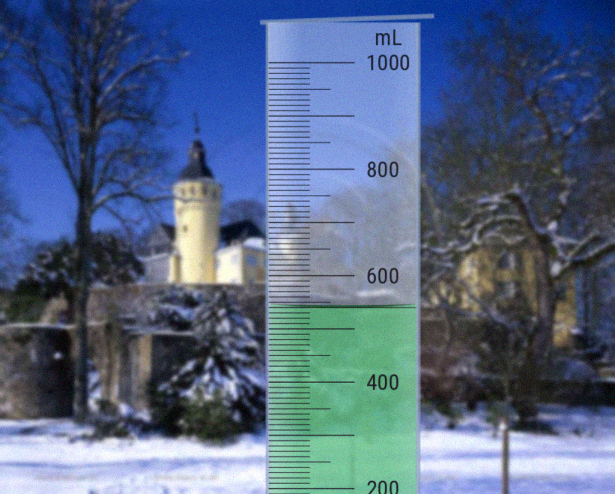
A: 540,mL
